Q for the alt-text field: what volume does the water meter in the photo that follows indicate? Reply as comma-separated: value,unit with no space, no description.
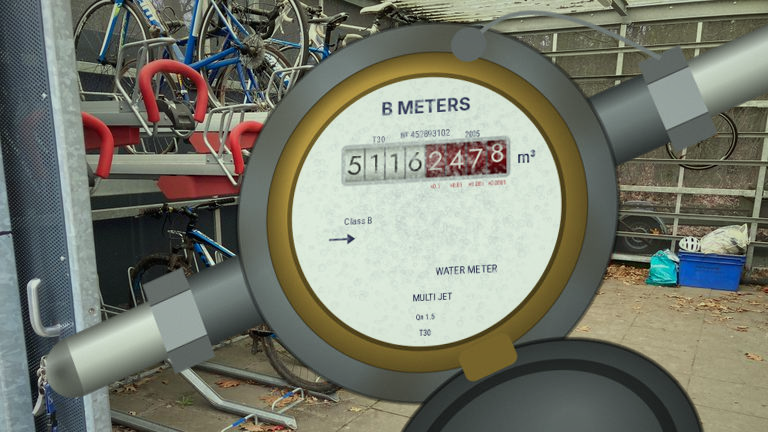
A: 5116.2478,m³
